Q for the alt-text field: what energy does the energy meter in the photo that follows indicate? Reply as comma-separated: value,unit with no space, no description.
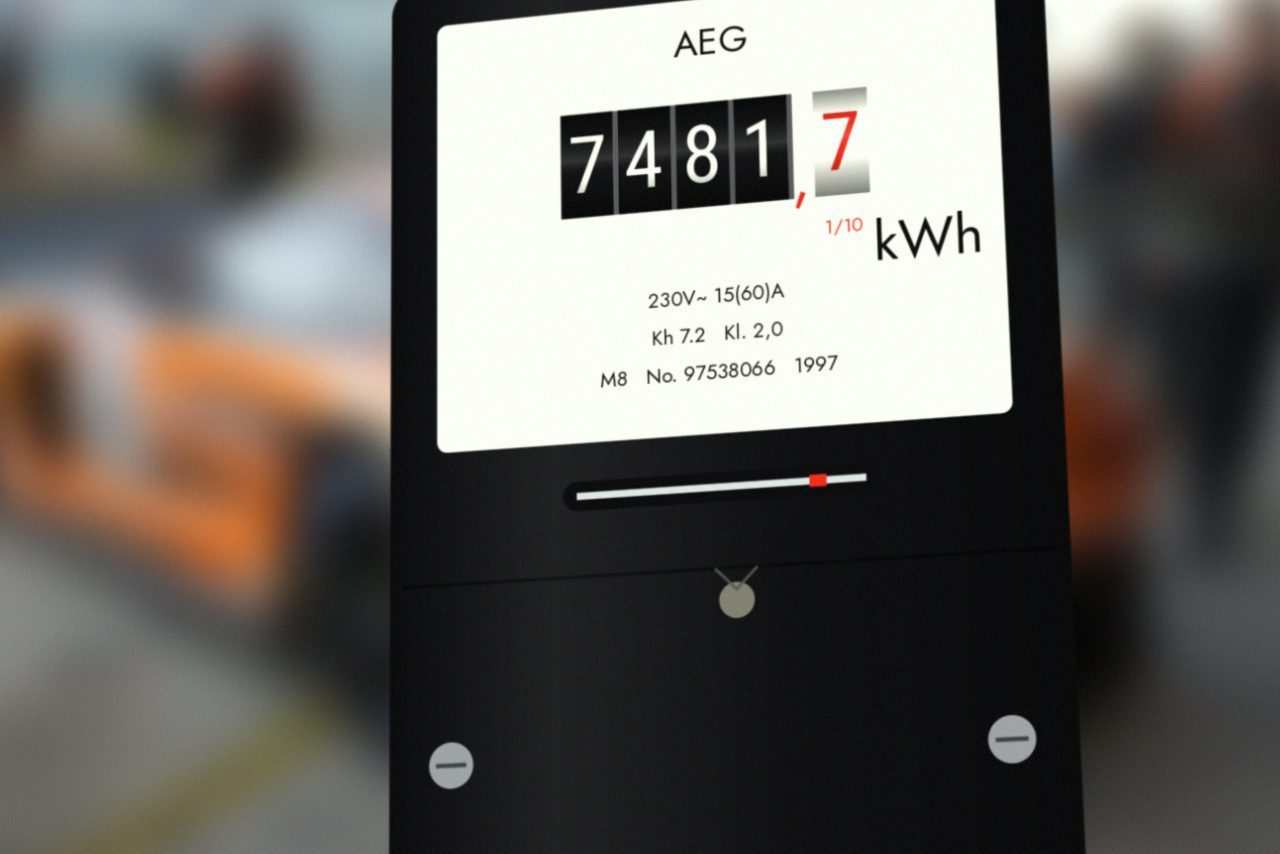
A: 7481.7,kWh
